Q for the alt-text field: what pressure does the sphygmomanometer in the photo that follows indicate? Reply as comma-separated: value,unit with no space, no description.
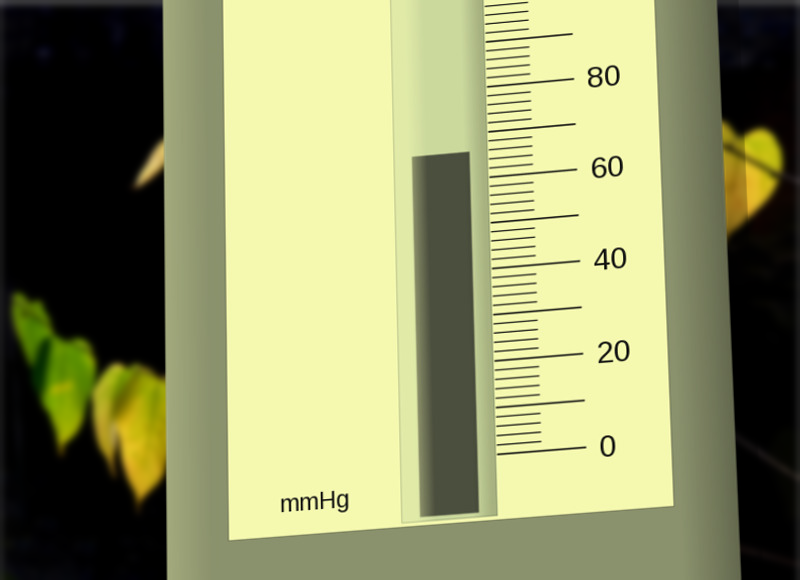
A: 66,mmHg
